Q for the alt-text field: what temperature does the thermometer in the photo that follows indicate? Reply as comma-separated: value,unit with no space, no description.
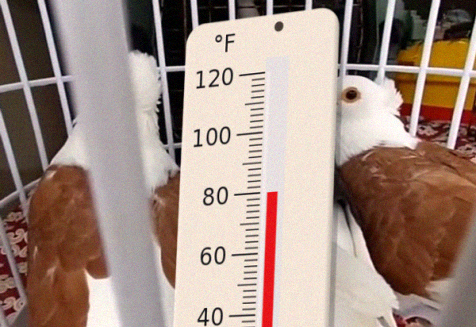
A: 80,°F
